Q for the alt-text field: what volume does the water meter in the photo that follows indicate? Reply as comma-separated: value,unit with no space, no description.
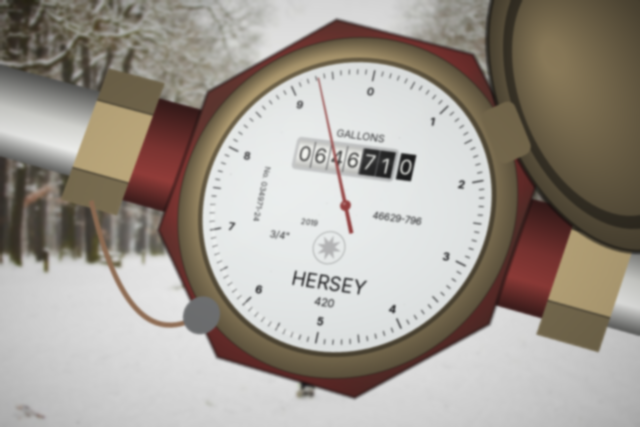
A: 646709.3,gal
